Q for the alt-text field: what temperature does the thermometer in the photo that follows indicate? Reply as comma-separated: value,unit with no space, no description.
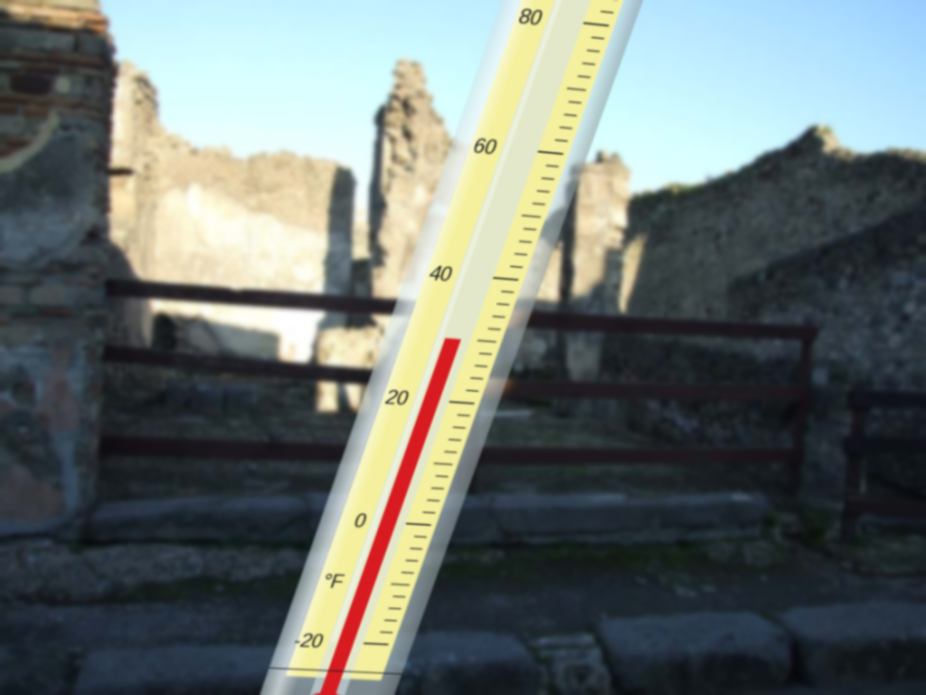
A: 30,°F
